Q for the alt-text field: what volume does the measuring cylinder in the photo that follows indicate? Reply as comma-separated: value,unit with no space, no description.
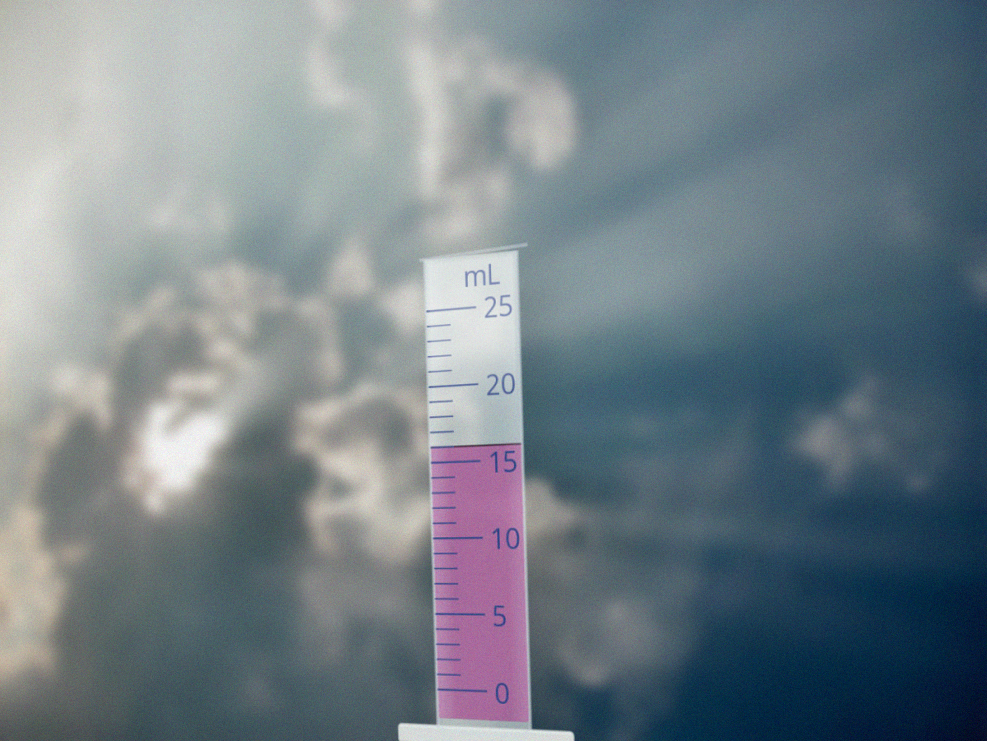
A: 16,mL
